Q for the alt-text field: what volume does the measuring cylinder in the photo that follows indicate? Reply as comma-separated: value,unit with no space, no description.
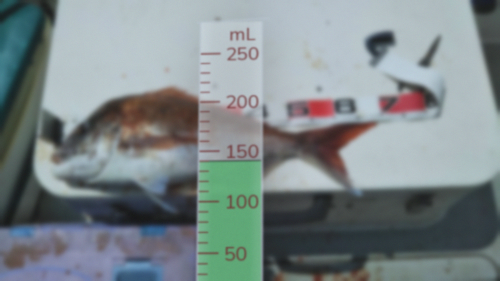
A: 140,mL
